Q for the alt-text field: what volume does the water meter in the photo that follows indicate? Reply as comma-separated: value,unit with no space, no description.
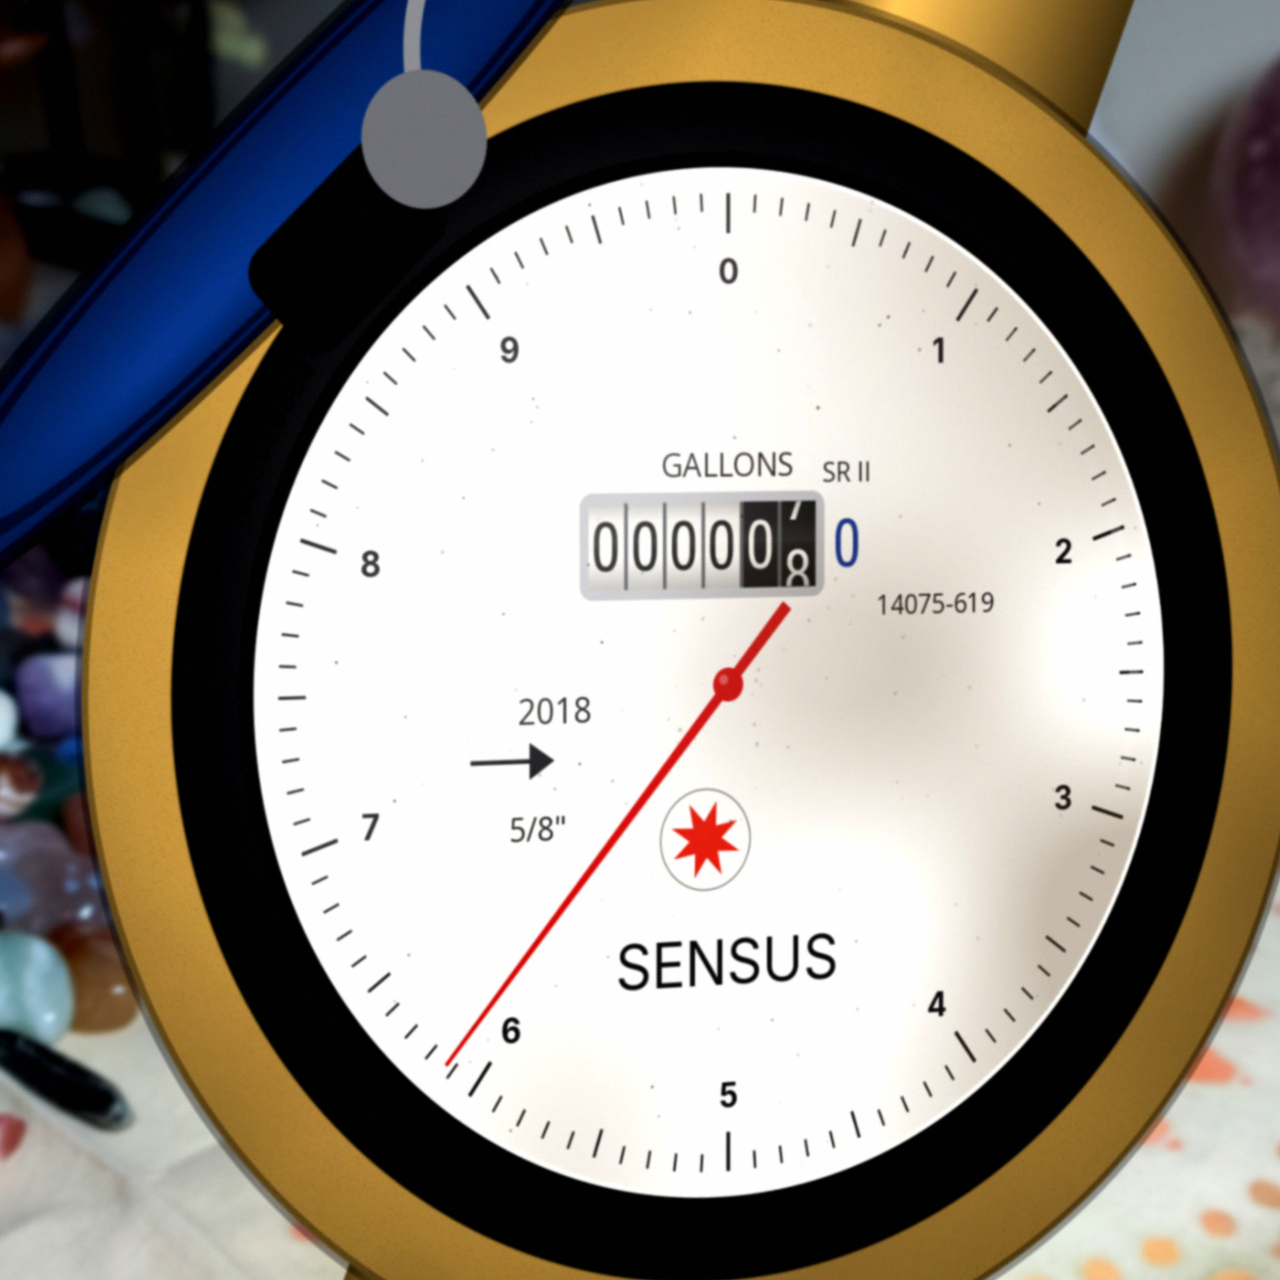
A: 76.1,gal
